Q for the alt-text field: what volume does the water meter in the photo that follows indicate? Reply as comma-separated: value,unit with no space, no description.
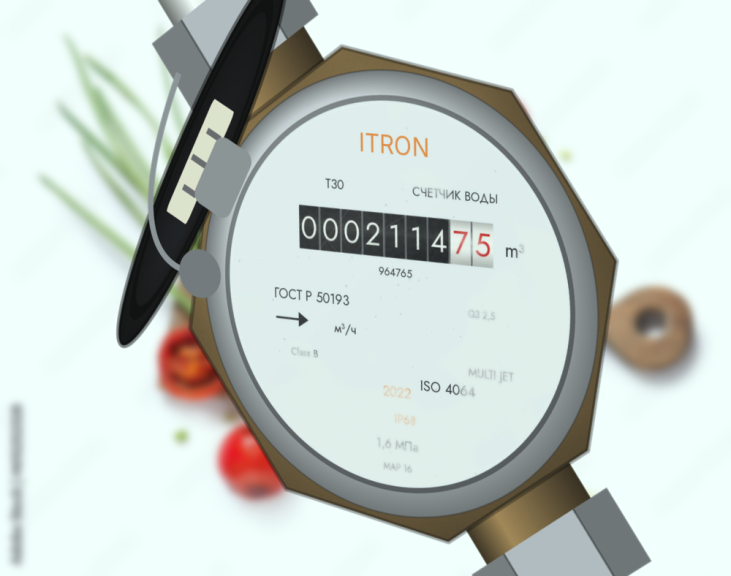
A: 2114.75,m³
